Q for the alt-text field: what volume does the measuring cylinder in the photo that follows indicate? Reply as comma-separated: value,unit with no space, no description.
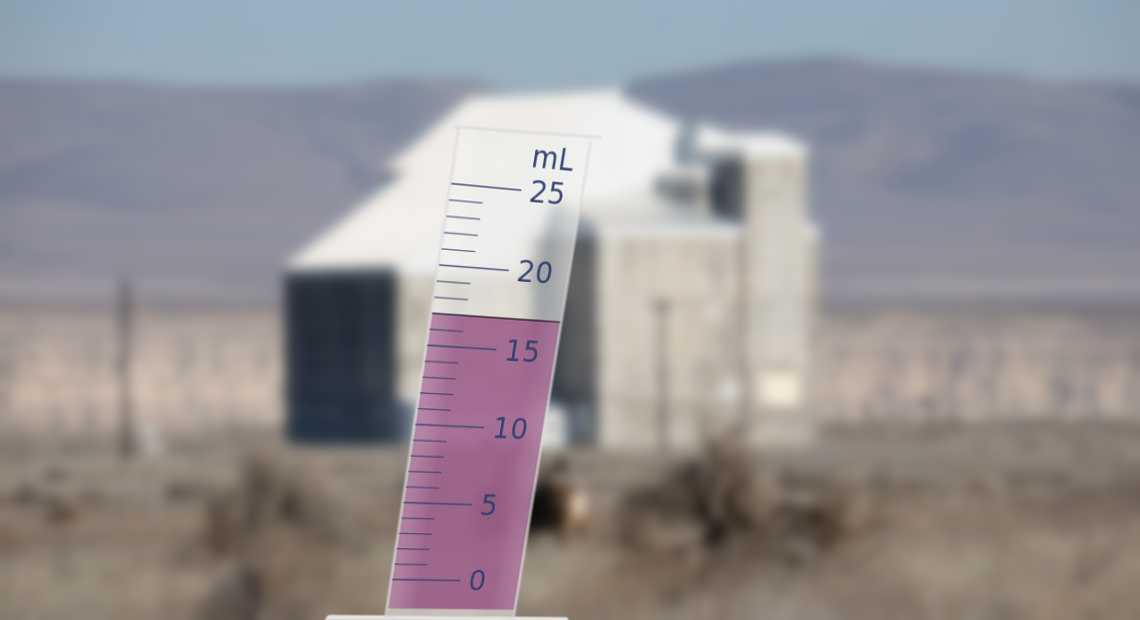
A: 17,mL
